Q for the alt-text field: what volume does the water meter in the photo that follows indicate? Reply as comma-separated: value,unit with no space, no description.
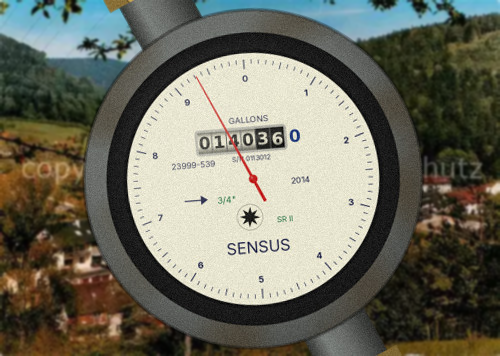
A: 140359.3,gal
